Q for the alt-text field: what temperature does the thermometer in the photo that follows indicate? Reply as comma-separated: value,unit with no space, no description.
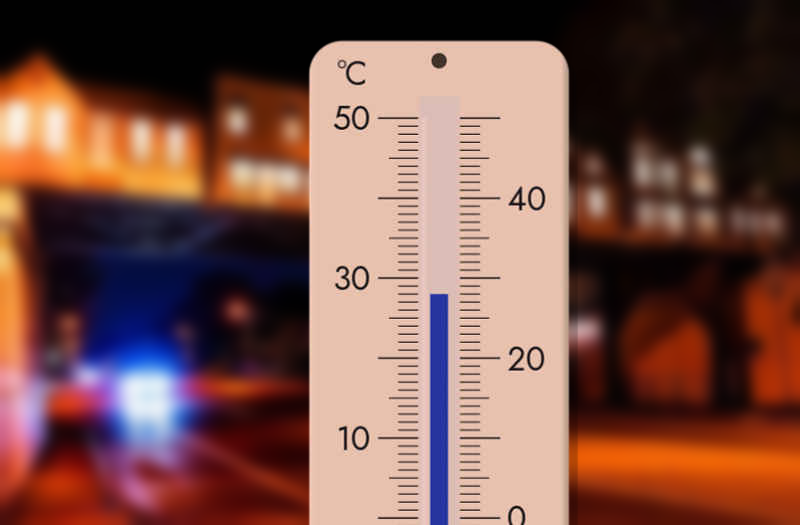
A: 28,°C
